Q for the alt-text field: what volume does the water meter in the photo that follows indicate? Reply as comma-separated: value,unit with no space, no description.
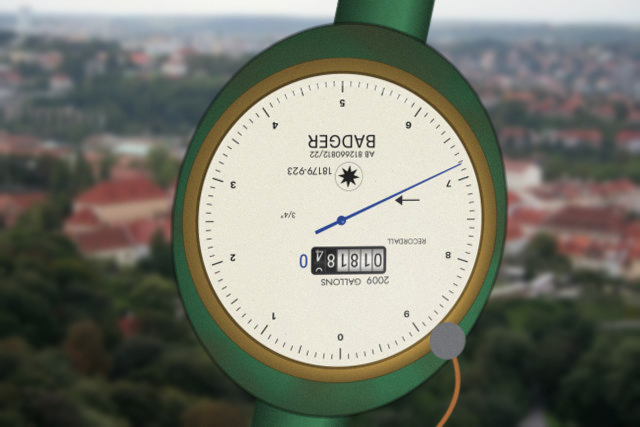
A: 181836.8,gal
